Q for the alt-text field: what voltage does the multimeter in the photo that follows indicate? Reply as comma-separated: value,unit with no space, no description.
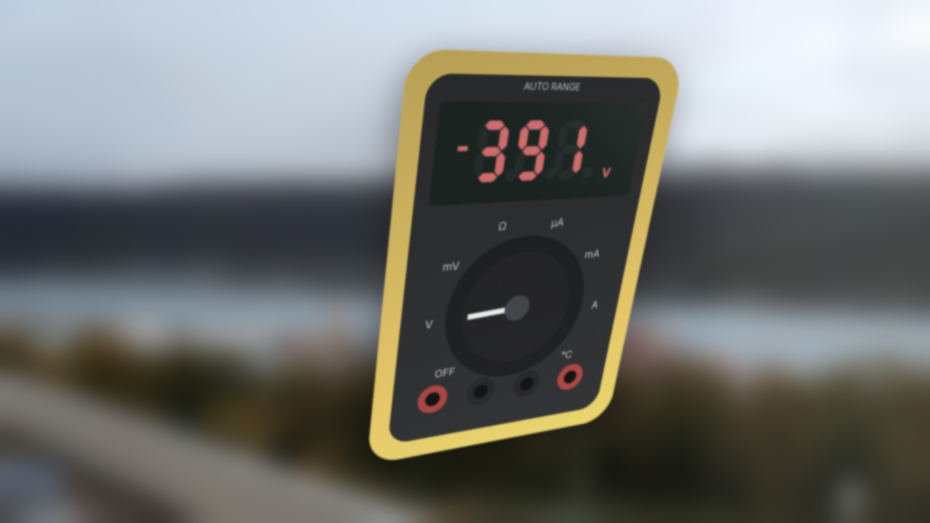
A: -391,V
